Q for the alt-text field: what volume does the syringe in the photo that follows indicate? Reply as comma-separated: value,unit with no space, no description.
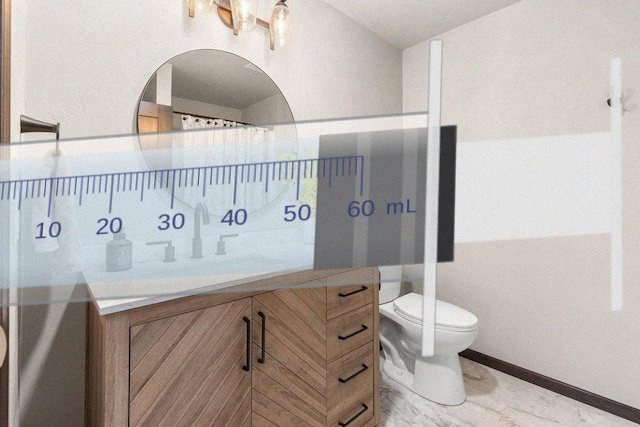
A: 53,mL
